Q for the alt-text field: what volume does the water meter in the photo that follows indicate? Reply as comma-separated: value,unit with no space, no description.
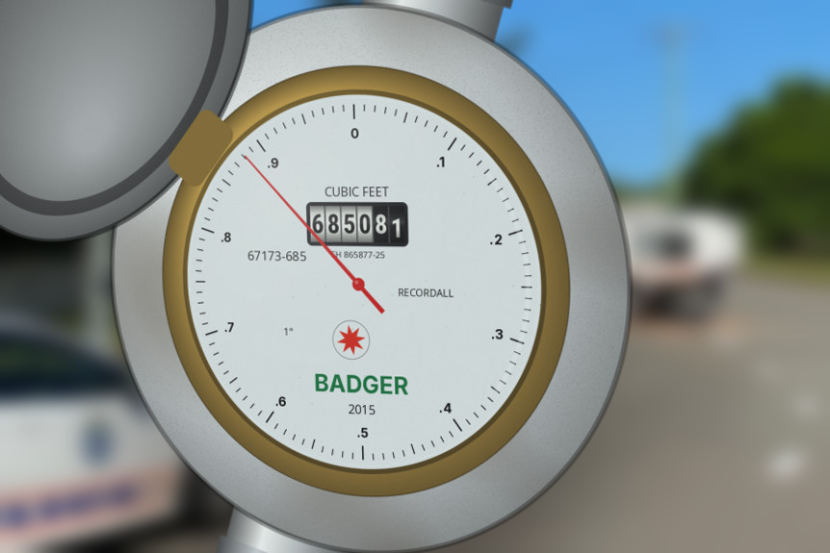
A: 685080.88,ft³
